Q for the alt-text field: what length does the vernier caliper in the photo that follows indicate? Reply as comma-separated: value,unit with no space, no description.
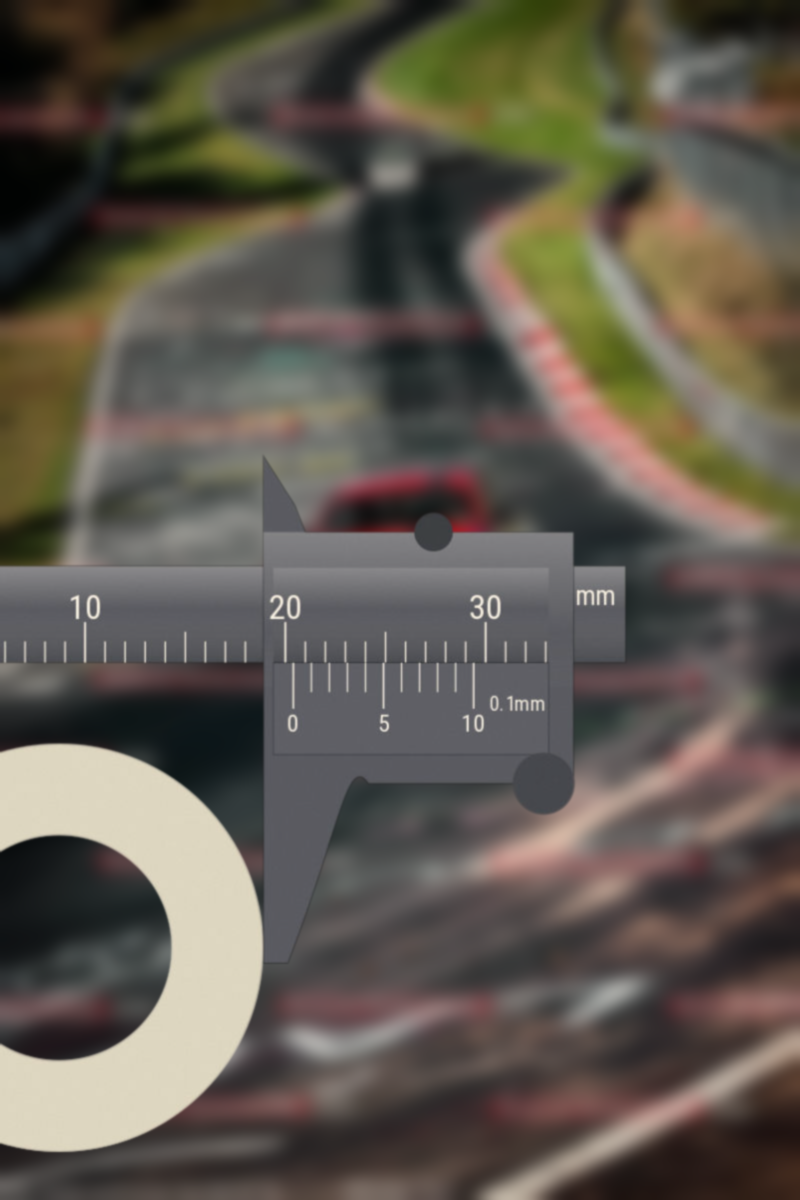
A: 20.4,mm
